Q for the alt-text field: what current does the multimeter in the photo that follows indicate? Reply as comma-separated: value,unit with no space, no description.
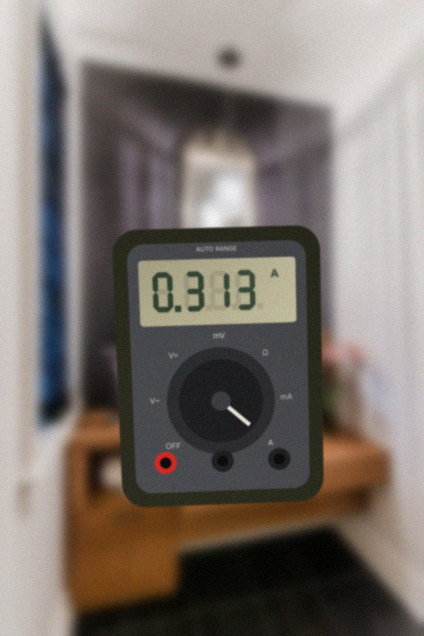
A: 0.313,A
